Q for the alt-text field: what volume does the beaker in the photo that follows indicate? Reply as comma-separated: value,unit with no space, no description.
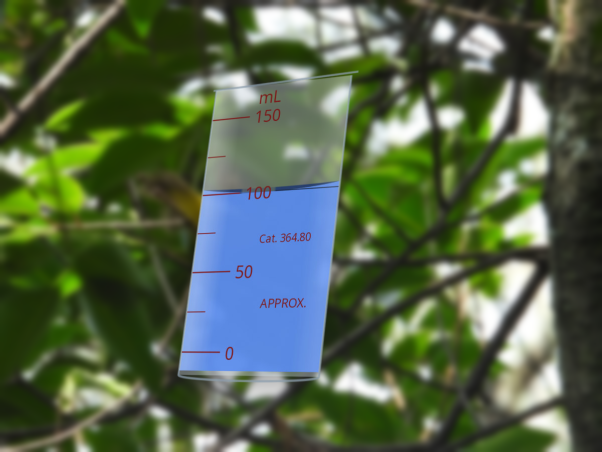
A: 100,mL
